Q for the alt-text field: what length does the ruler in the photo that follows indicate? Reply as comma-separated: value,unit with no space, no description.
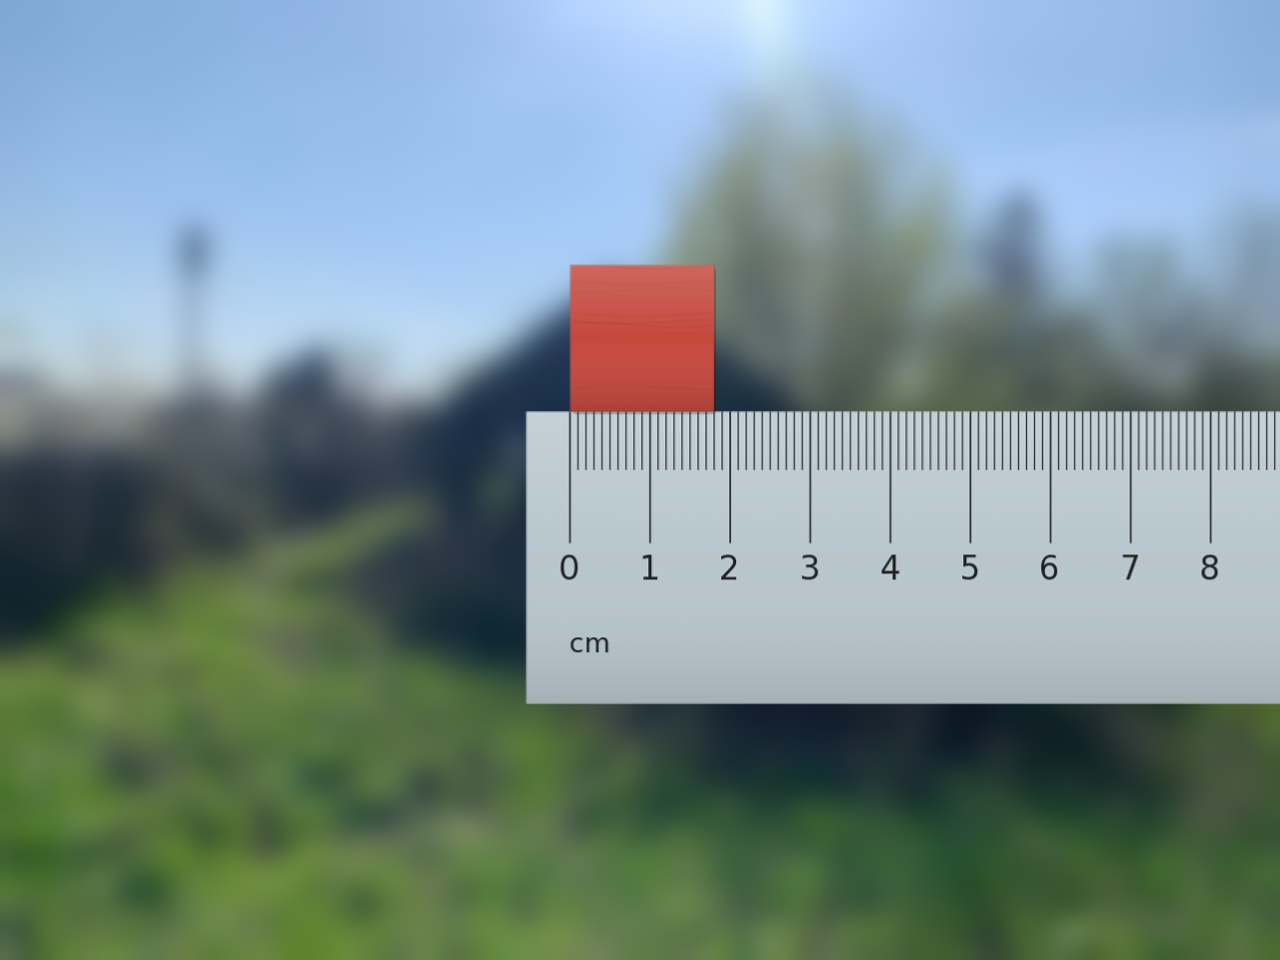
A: 1.8,cm
